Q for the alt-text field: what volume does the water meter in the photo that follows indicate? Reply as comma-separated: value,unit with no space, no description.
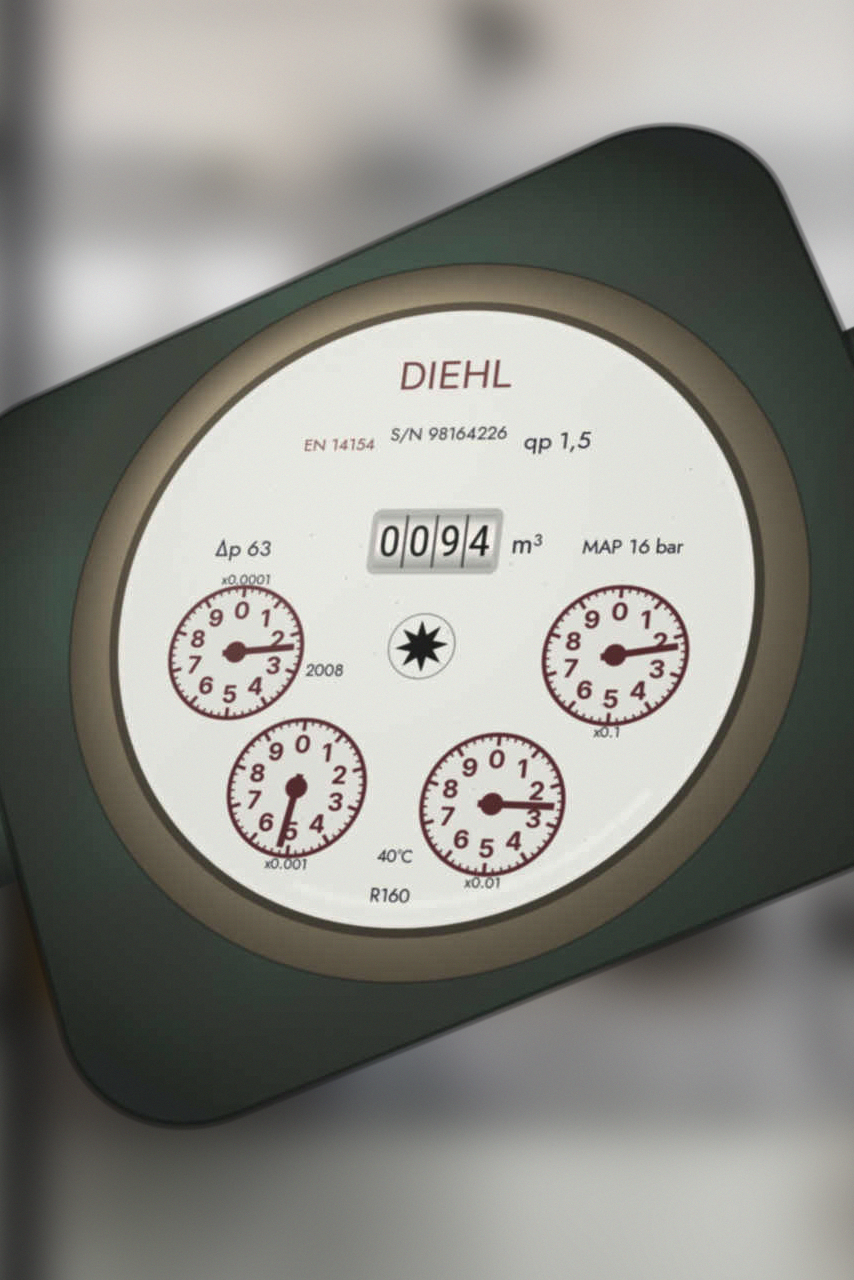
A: 94.2252,m³
